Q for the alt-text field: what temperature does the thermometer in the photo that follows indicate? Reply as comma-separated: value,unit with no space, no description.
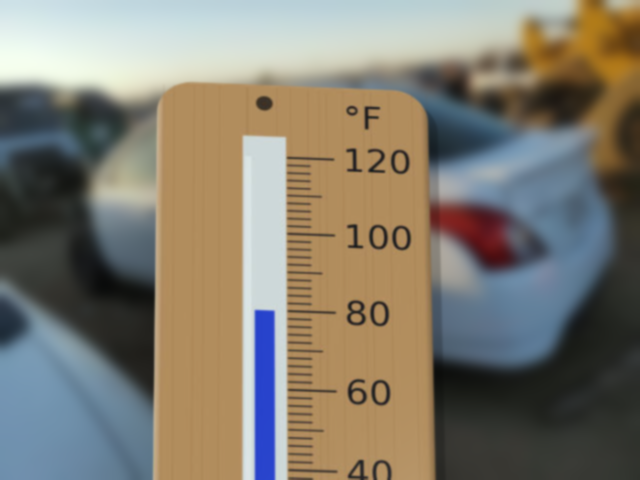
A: 80,°F
